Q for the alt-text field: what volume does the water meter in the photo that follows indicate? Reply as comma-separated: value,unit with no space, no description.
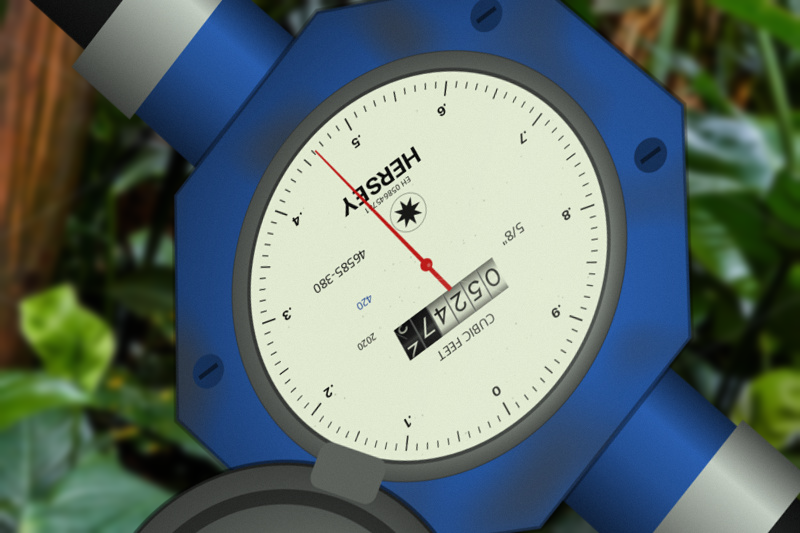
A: 52472.46,ft³
